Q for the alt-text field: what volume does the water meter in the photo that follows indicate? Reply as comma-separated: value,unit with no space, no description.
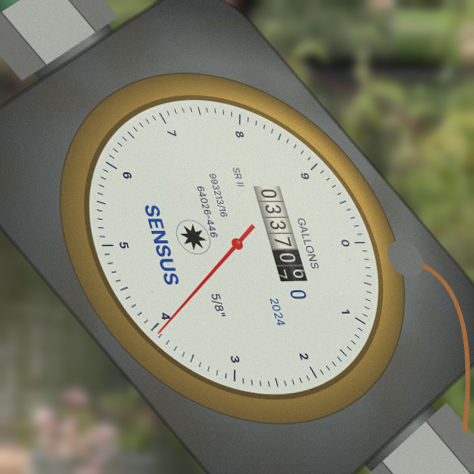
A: 337063.9,gal
